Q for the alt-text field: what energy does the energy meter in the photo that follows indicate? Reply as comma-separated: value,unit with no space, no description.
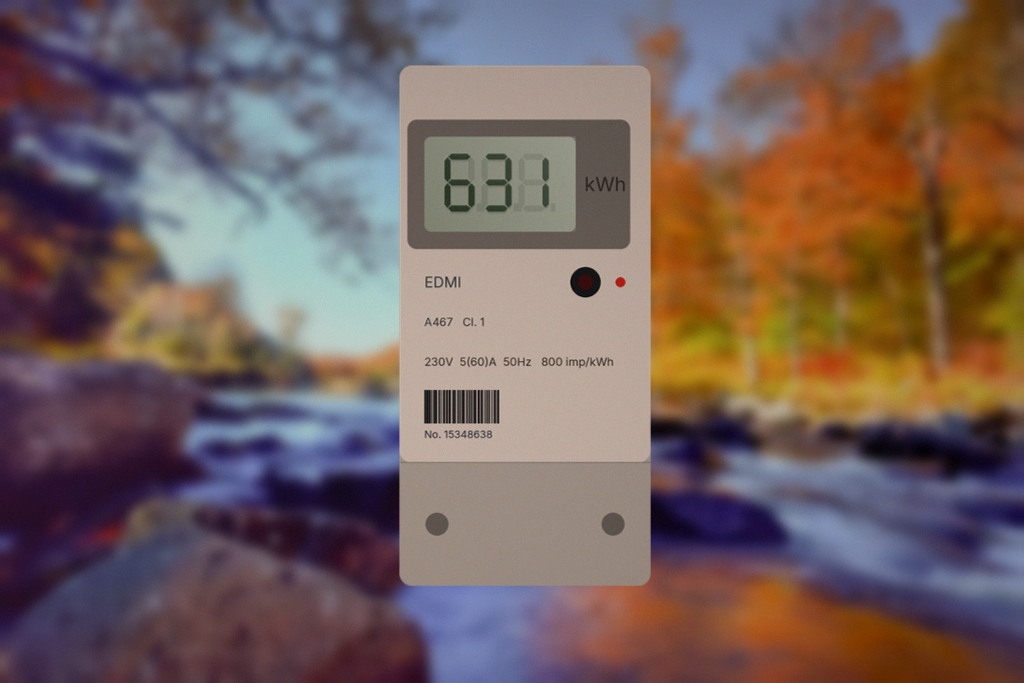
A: 631,kWh
